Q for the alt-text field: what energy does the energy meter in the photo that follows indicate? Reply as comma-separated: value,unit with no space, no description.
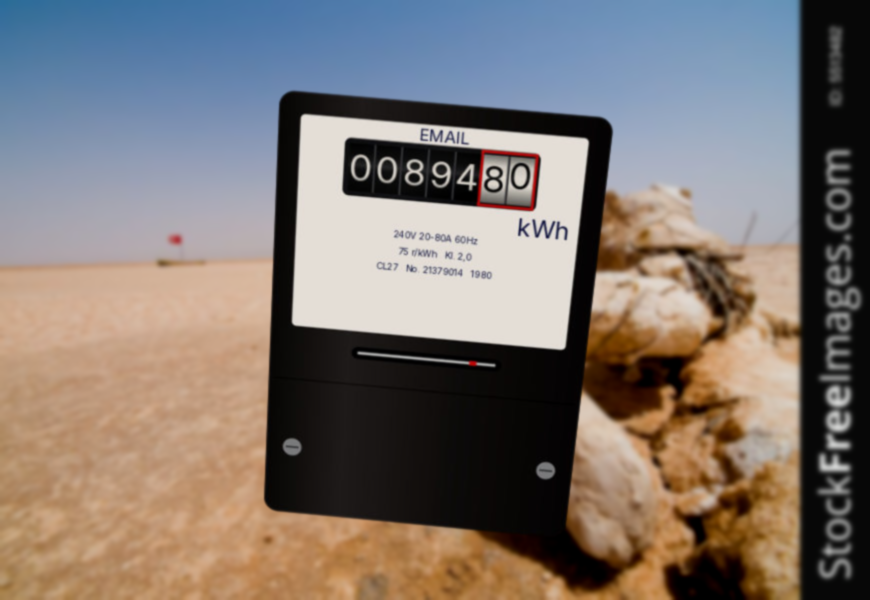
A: 894.80,kWh
